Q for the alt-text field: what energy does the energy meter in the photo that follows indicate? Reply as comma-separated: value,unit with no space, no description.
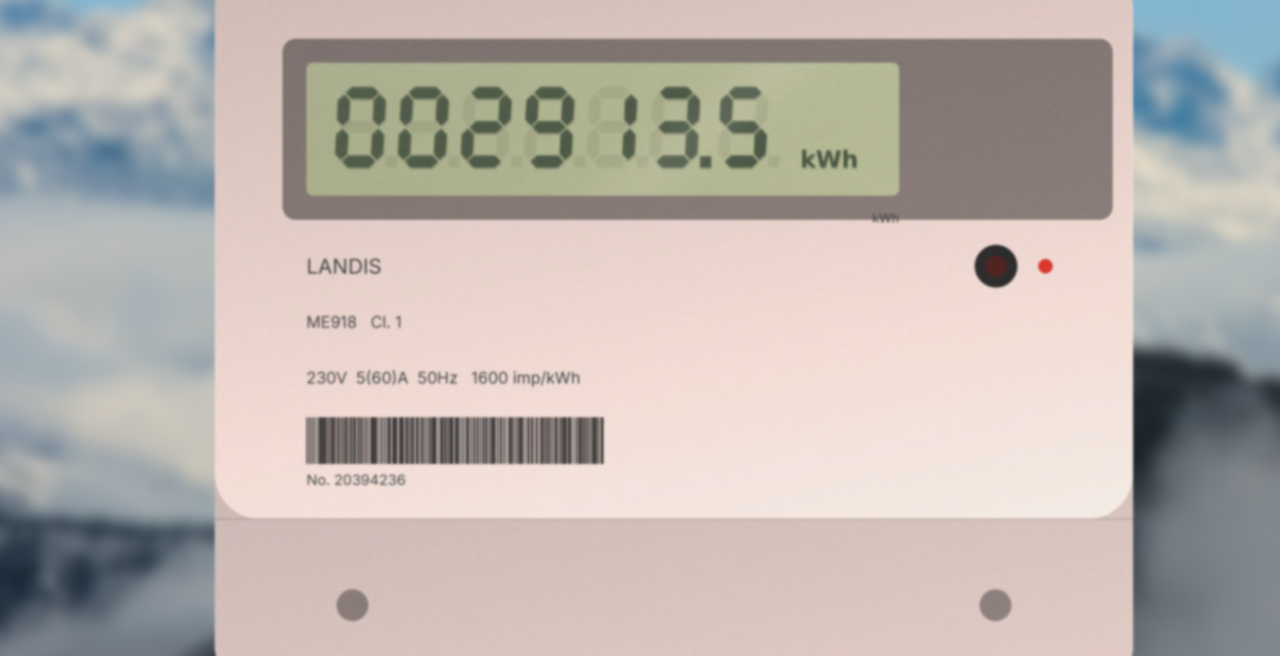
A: 2913.5,kWh
